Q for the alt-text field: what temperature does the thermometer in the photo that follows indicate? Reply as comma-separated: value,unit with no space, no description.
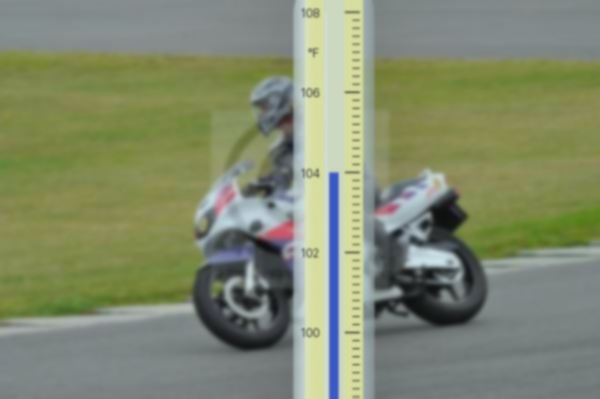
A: 104,°F
